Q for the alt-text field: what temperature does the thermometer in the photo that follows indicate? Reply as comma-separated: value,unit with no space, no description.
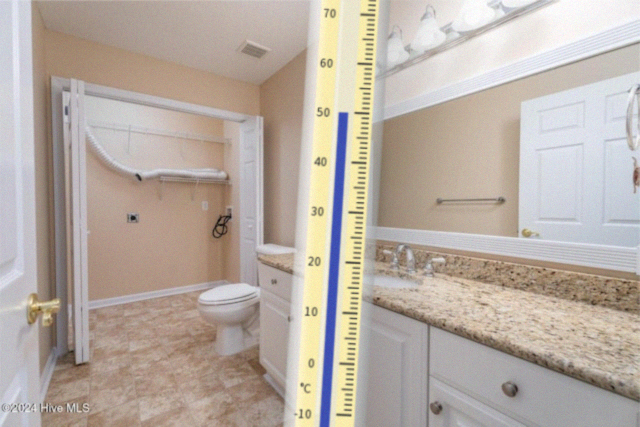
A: 50,°C
